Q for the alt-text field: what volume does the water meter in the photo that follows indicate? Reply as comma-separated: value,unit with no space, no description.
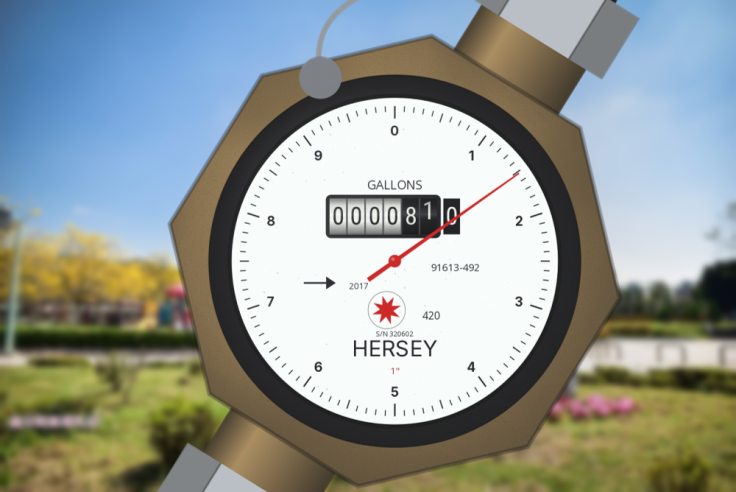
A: 811.5,gal
